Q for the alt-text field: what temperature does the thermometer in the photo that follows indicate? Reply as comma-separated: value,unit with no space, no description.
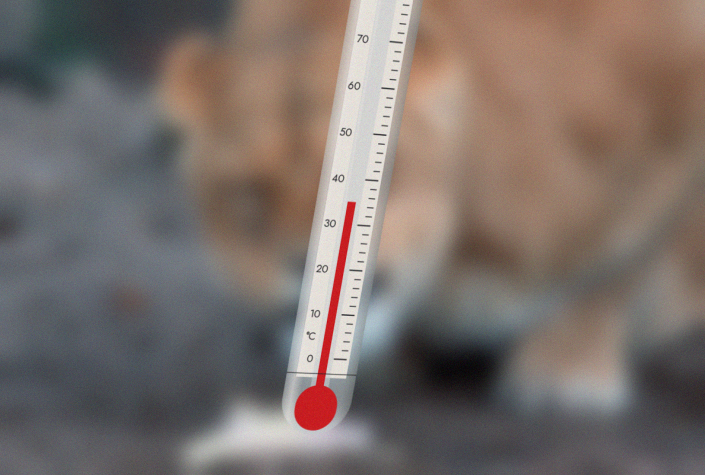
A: 35,°C
